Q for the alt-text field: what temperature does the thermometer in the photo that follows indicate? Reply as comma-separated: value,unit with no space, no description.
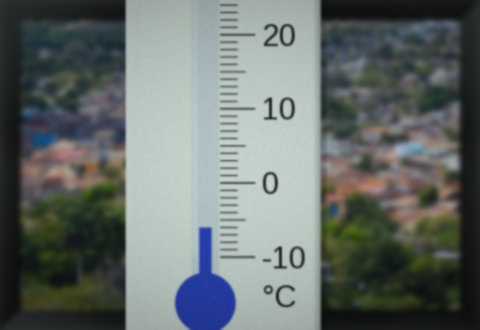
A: -6,°C
